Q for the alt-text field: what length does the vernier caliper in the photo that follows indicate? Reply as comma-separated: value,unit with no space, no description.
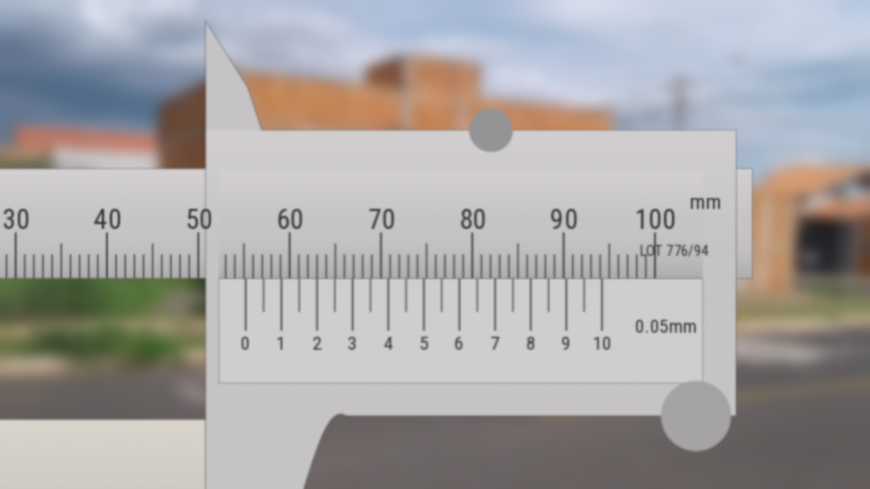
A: 55.2,mm
